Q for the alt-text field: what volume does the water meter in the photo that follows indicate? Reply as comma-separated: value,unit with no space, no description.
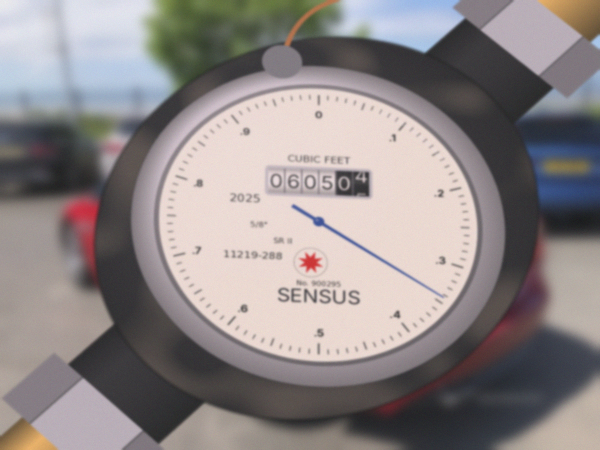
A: 60504.34,ft³
